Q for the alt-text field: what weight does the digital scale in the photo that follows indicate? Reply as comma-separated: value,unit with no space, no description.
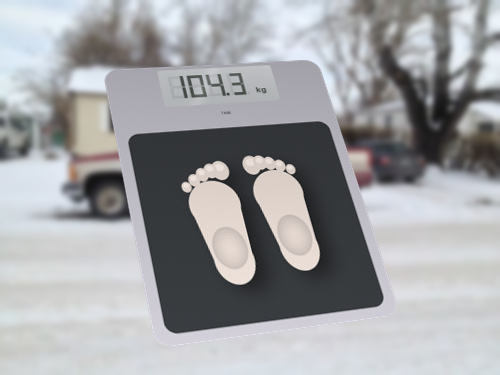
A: 104.3,kg
